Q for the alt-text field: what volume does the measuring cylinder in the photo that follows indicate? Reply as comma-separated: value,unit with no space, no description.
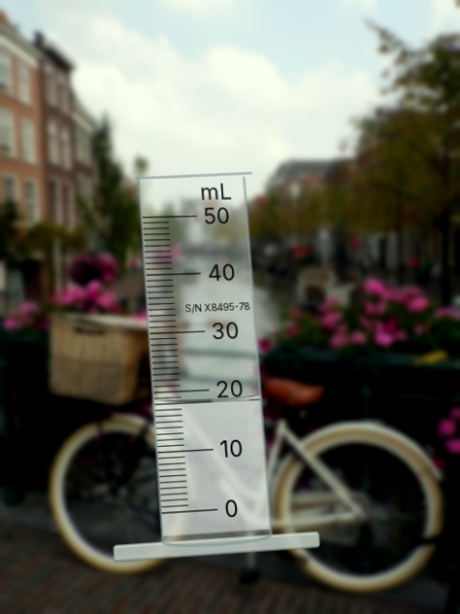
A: 18,mL
